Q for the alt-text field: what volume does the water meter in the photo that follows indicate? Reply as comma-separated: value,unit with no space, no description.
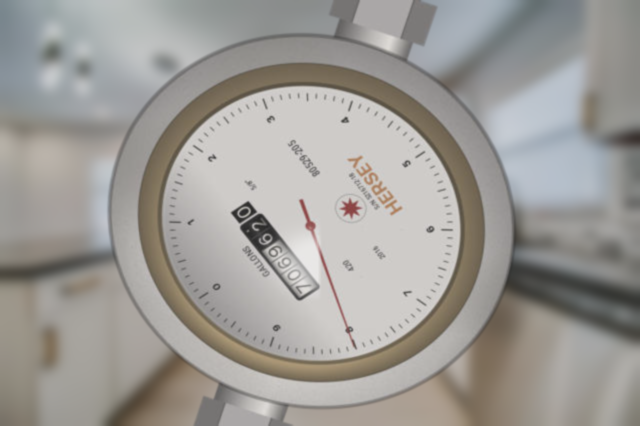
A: 7069618.0,gal
